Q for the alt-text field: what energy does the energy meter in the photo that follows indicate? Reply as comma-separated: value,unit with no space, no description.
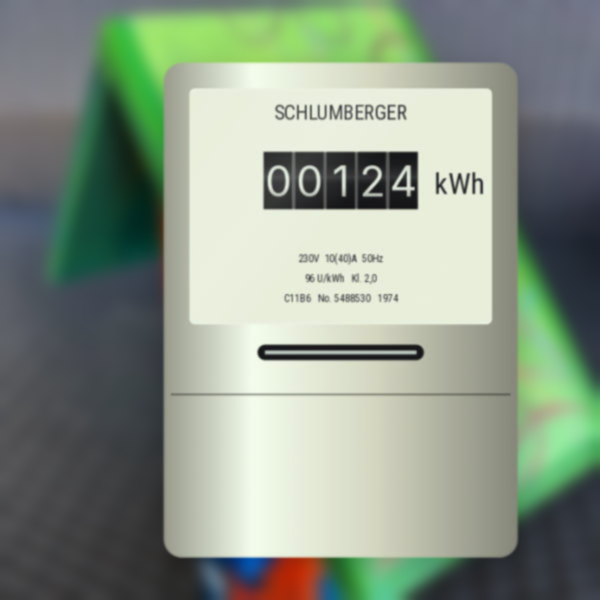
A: 124,kWh
